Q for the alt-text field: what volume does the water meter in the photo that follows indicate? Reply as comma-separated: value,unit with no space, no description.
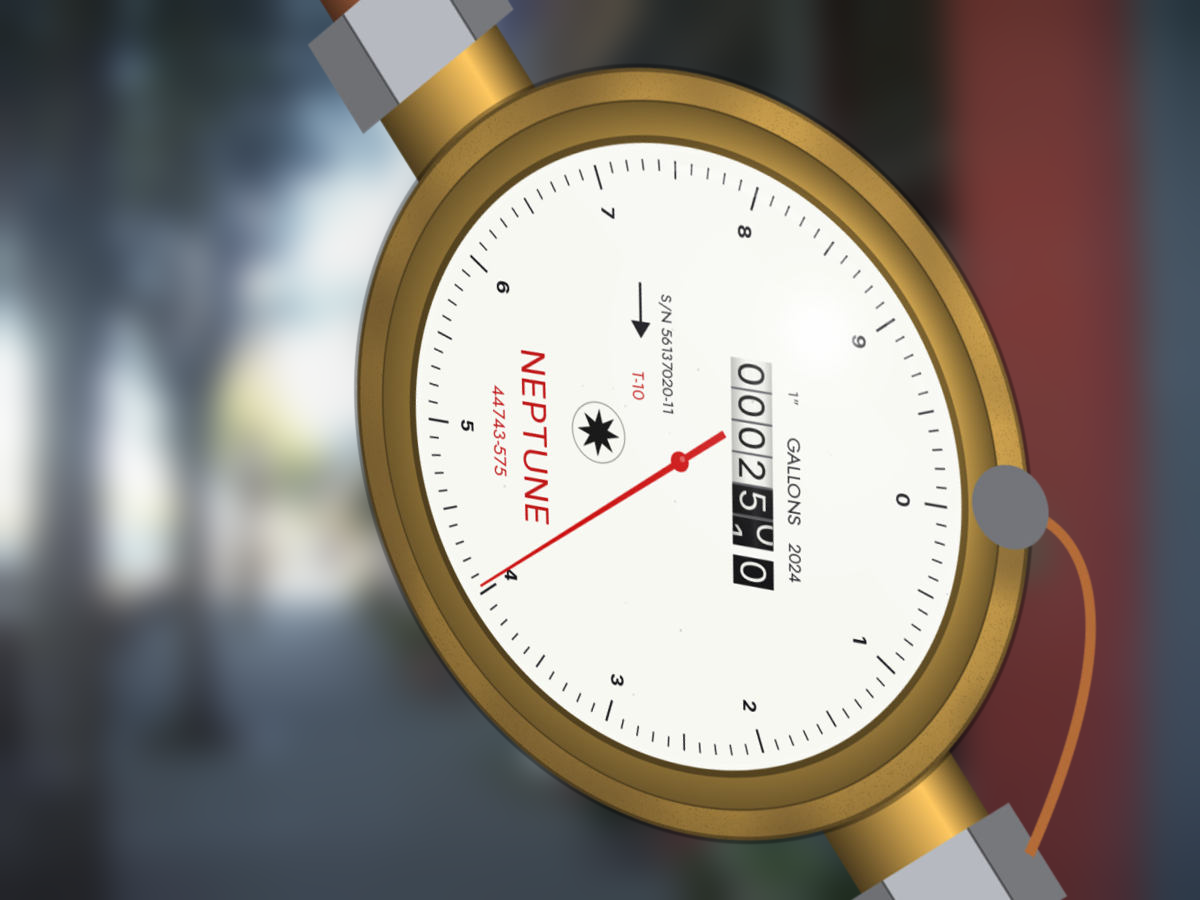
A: 2504.0,gal
